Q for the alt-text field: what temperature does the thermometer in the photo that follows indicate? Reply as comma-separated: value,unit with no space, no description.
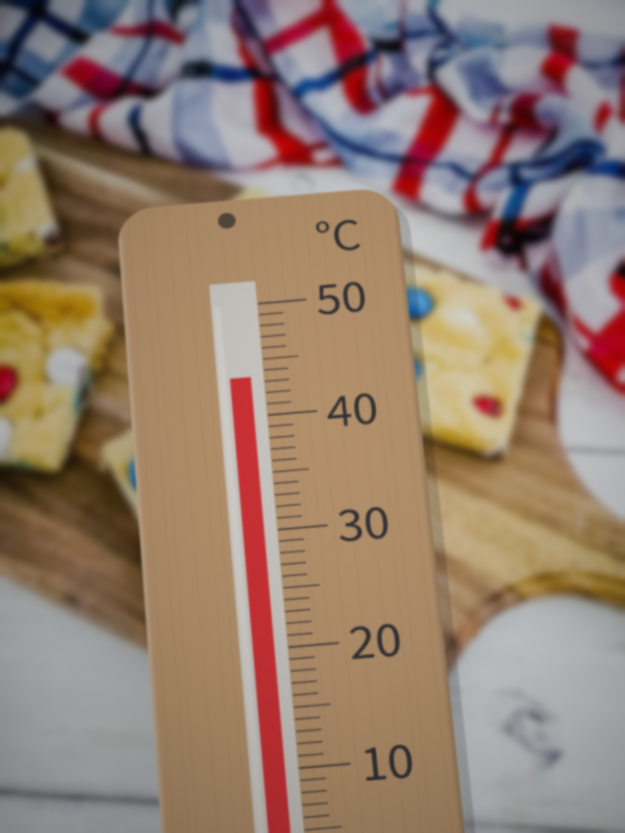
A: 43.5,°C
